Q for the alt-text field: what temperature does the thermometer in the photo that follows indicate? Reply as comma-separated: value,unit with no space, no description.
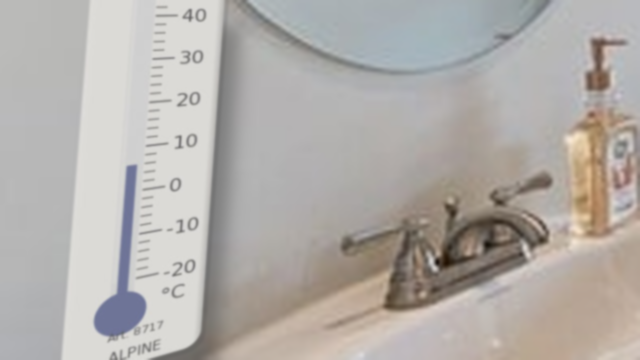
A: 6,°C
